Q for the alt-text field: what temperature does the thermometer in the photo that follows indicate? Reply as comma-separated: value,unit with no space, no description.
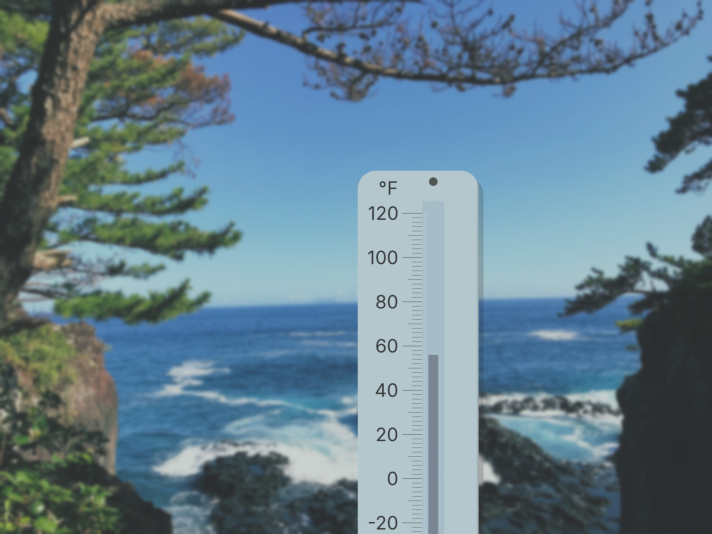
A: 56,°F
